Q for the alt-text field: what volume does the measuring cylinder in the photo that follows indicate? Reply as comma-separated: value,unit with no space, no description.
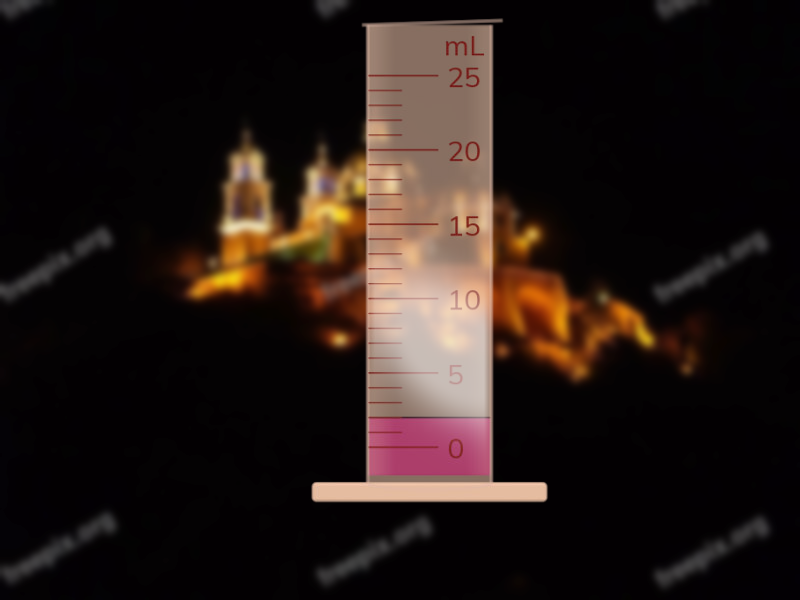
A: 2,mL
